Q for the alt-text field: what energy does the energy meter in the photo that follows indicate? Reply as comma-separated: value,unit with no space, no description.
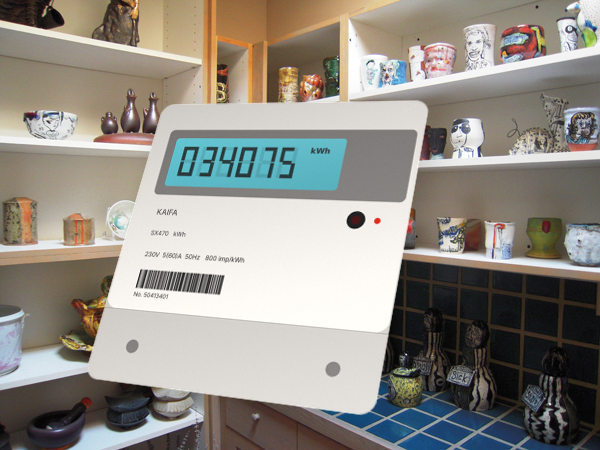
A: 34075,kWh
